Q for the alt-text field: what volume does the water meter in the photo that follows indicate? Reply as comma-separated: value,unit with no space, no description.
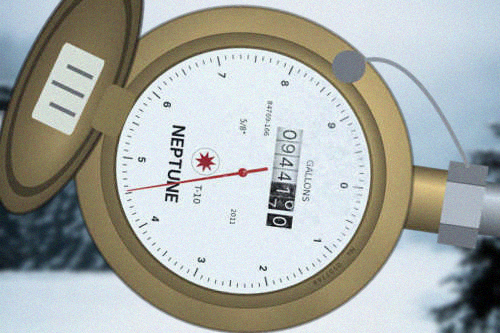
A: 944164.5,gal
